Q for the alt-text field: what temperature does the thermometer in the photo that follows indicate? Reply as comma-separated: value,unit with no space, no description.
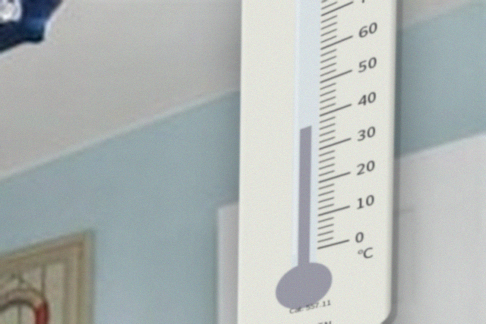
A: 38,°C
